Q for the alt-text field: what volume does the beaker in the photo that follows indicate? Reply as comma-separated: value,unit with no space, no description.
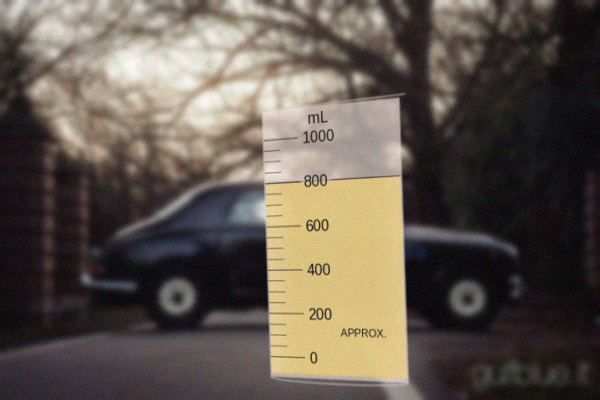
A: 800,mL
